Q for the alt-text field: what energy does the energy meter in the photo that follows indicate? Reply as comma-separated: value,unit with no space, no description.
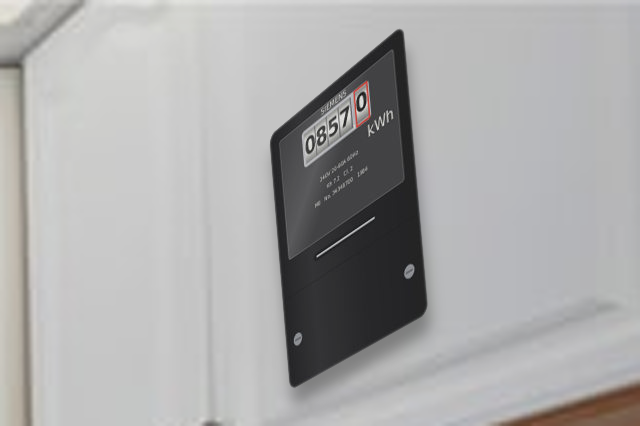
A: 857.0,kWh
